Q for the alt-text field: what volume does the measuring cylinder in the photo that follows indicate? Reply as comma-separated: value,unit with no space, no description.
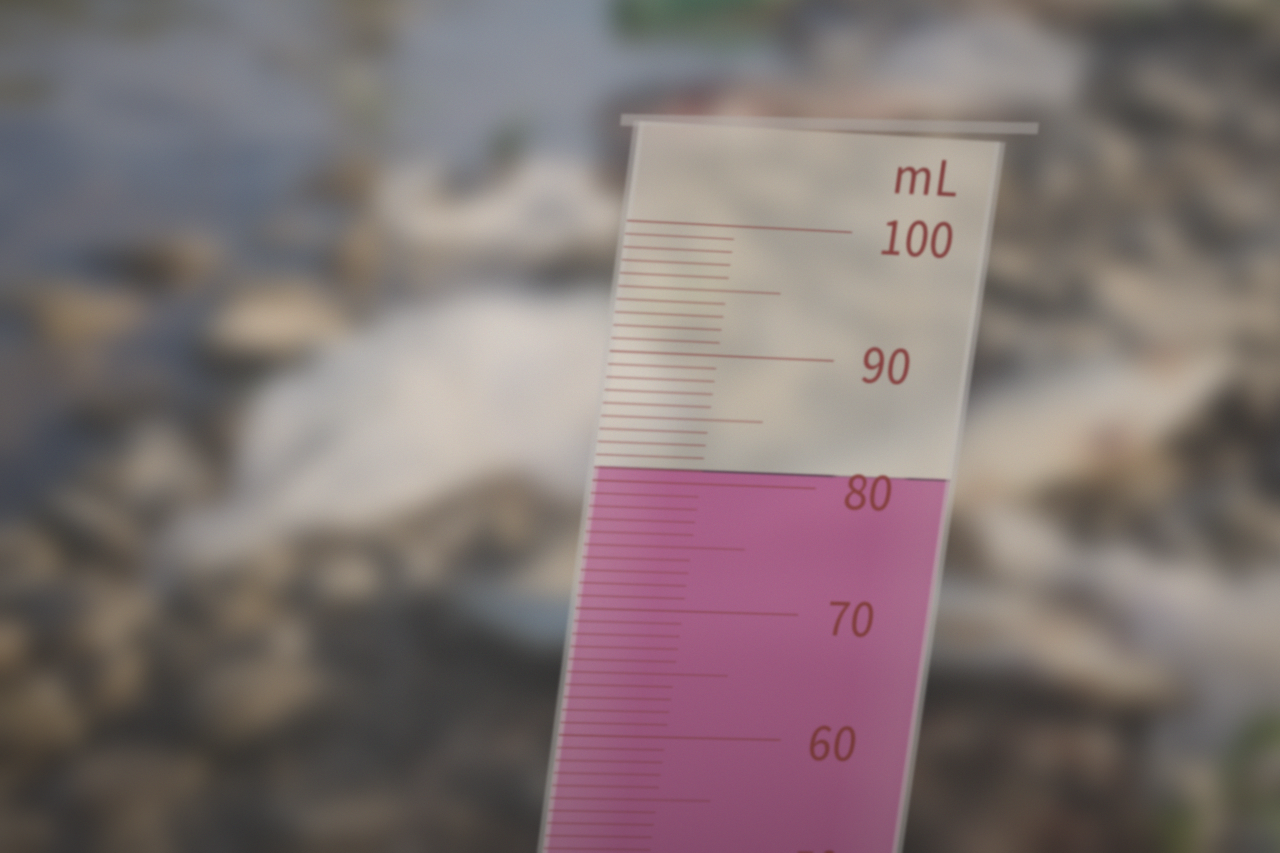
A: 81,mL
